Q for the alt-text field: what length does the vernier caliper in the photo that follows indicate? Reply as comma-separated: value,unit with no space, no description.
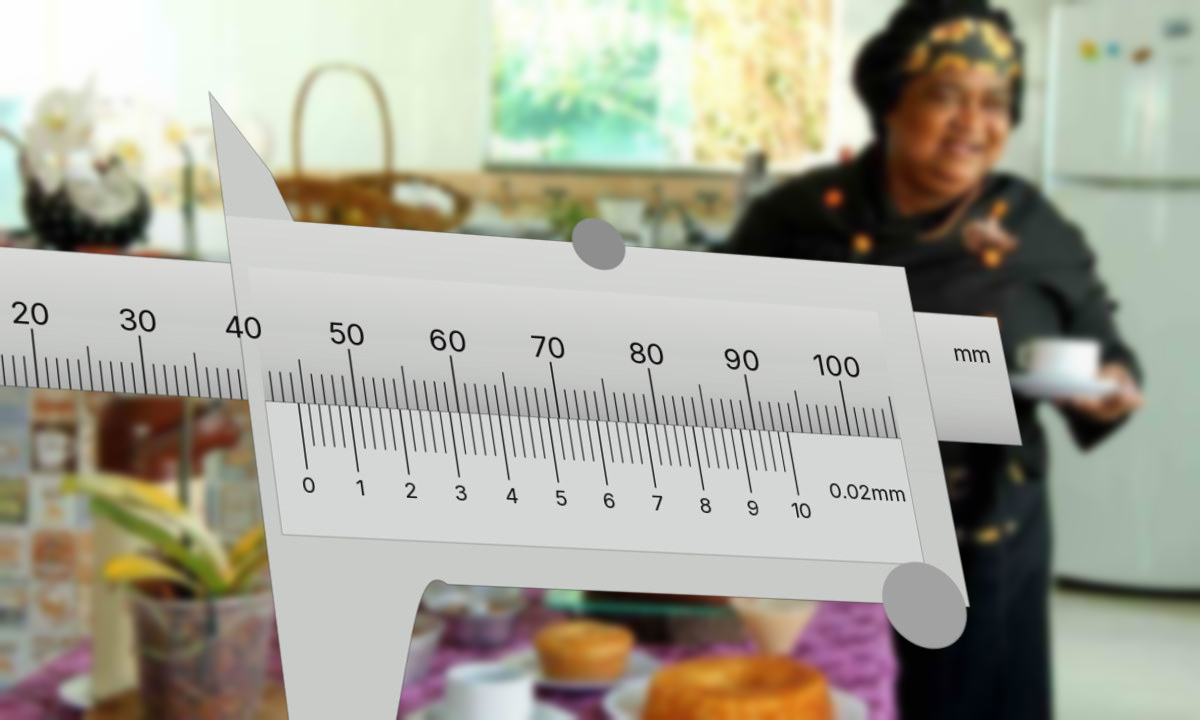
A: 44.4,mm
